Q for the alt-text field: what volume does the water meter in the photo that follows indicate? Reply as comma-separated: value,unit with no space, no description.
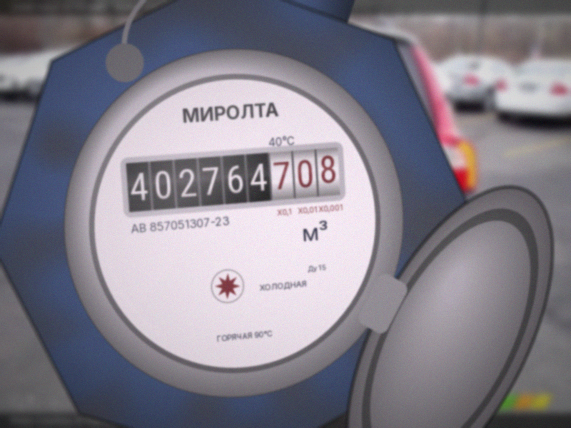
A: 402764.708,m³
